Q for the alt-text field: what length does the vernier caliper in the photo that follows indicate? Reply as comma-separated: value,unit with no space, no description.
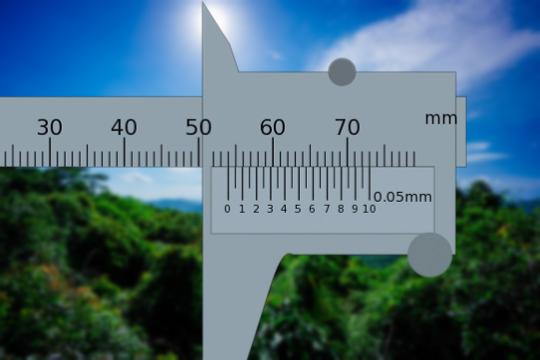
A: 54.0,mm
